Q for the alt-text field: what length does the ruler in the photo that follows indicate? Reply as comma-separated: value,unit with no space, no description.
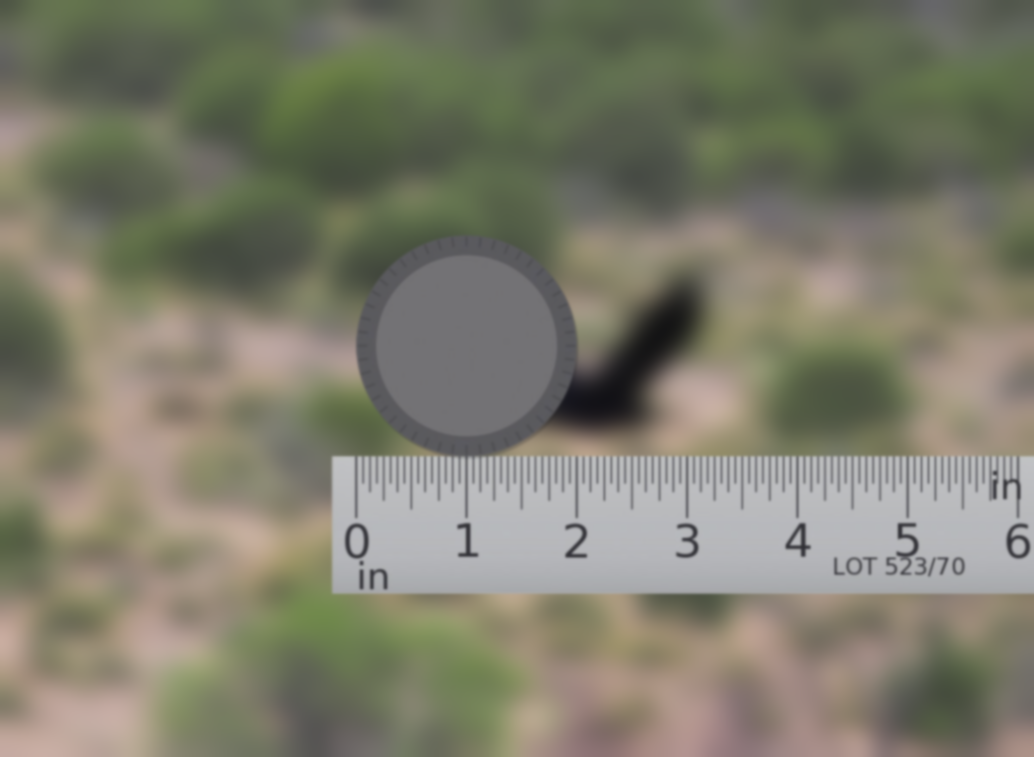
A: 2,in
